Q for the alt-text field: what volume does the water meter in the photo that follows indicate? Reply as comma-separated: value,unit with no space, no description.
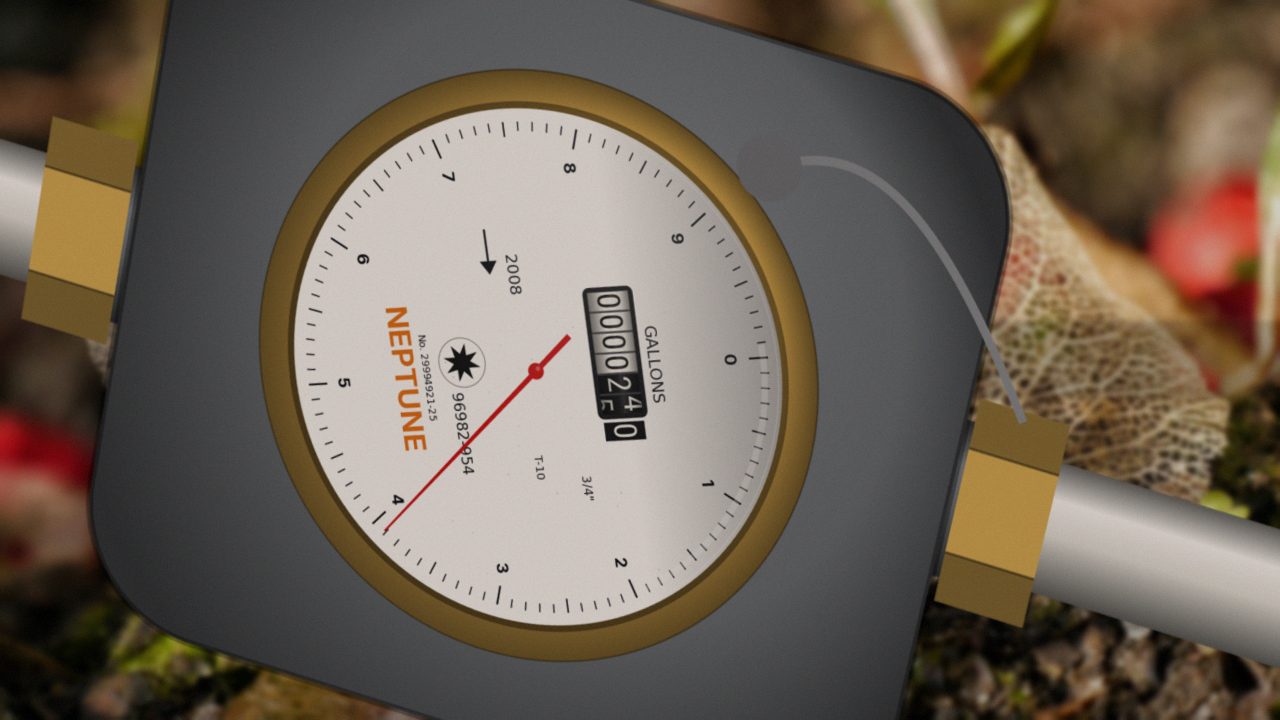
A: 243.9,gal
